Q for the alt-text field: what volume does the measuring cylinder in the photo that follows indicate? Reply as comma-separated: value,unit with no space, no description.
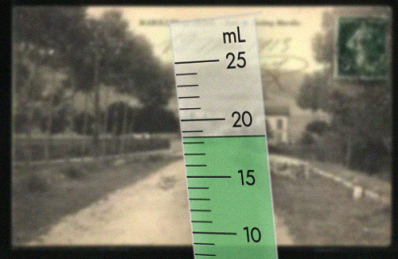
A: 18.5,mL
